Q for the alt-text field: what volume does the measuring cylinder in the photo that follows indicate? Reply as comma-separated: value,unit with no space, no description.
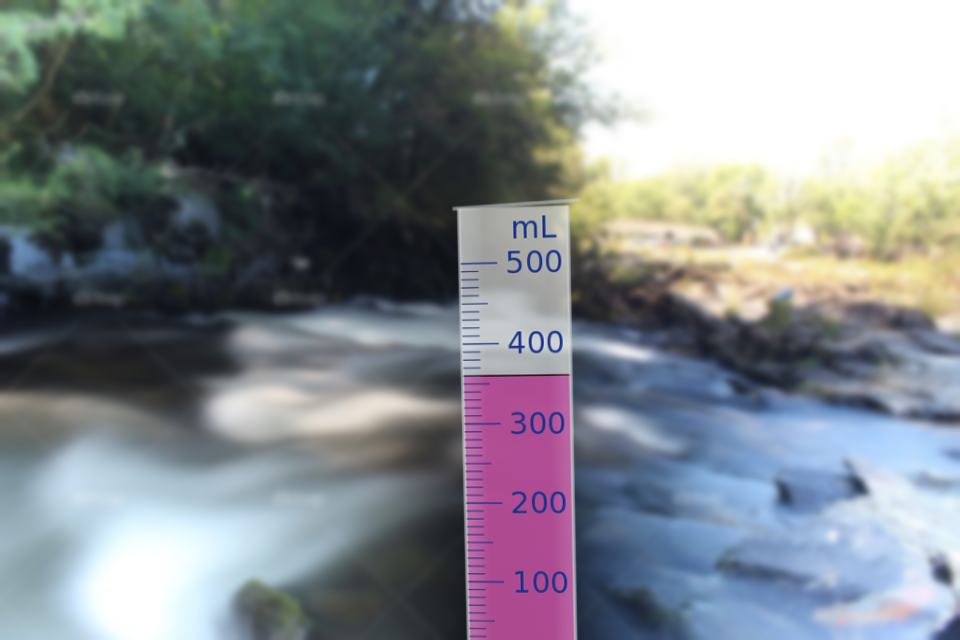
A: 360,mL
